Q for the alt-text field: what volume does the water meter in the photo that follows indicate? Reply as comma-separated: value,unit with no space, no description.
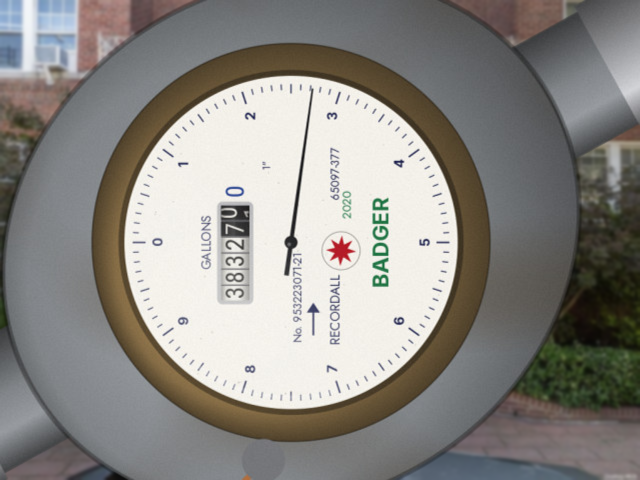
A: 3832702.7,gal
